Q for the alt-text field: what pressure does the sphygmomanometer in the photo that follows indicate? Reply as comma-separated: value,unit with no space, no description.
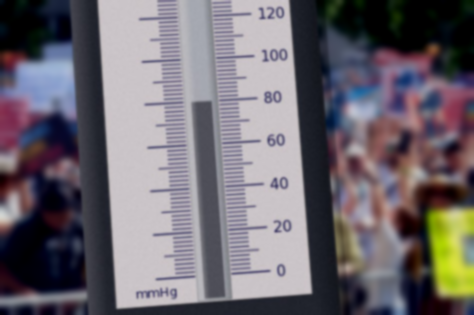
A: 80,mmHg
